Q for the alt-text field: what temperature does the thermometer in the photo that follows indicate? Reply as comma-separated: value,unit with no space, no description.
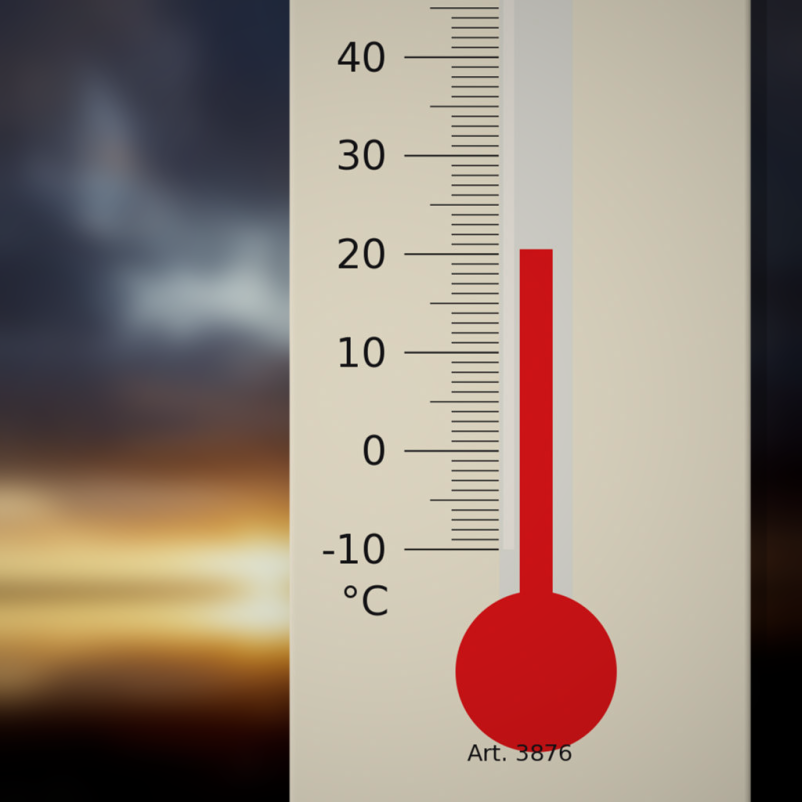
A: 20.5,°C
